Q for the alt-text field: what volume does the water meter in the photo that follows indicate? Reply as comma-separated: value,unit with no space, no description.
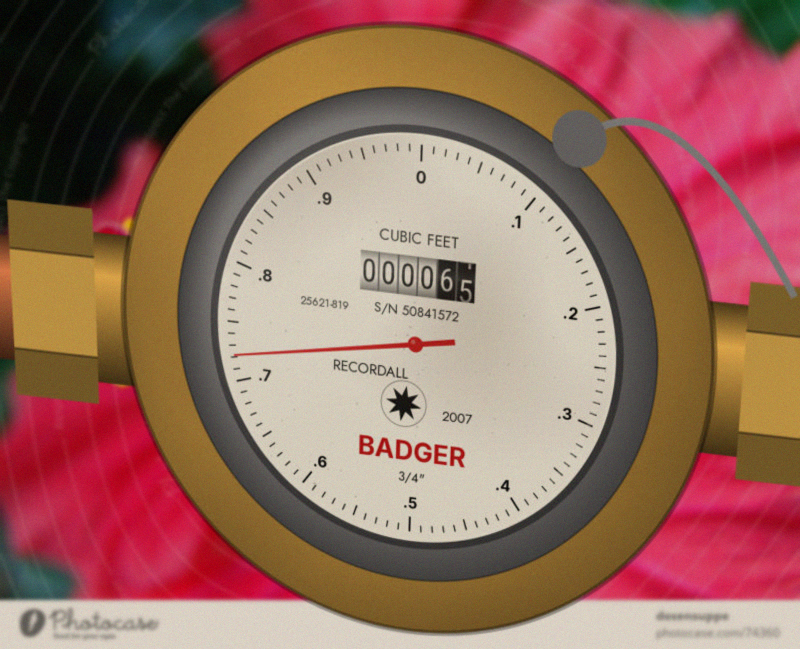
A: 64.72,ft³
